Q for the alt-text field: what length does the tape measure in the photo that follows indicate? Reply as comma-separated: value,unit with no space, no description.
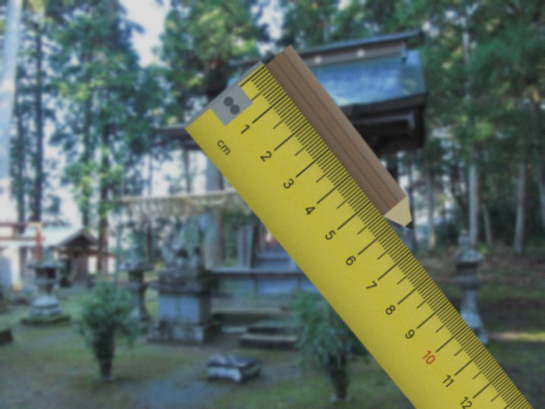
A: 6.5,cm
